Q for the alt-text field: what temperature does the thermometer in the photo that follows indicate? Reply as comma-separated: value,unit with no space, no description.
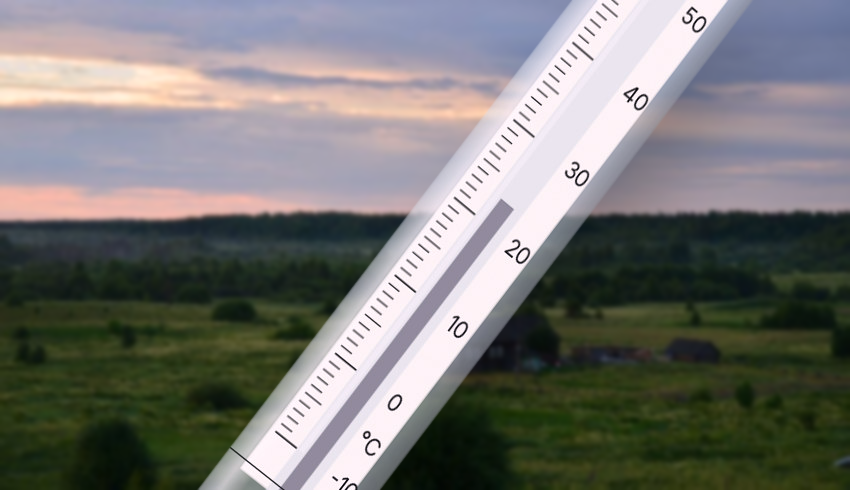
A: 23,°C
